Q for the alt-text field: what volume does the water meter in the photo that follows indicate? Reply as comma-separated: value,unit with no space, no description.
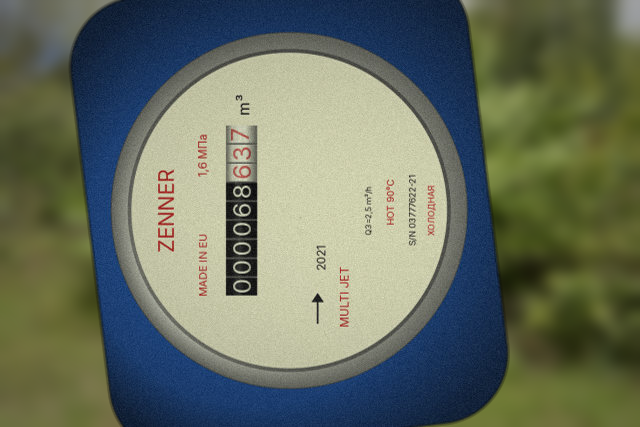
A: 68.637,m³
